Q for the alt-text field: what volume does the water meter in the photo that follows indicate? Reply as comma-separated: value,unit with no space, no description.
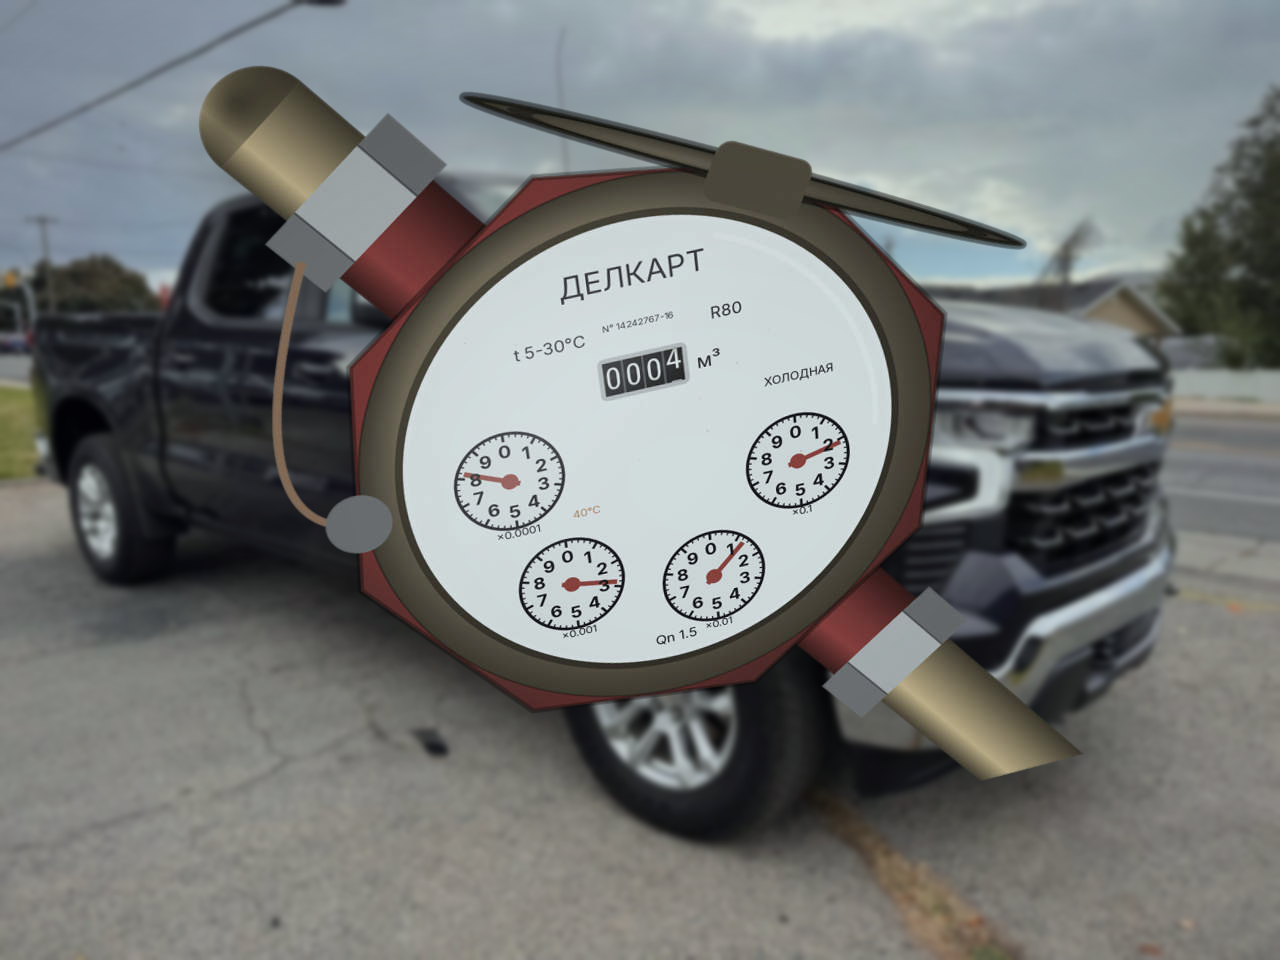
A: 4.2128,m³
